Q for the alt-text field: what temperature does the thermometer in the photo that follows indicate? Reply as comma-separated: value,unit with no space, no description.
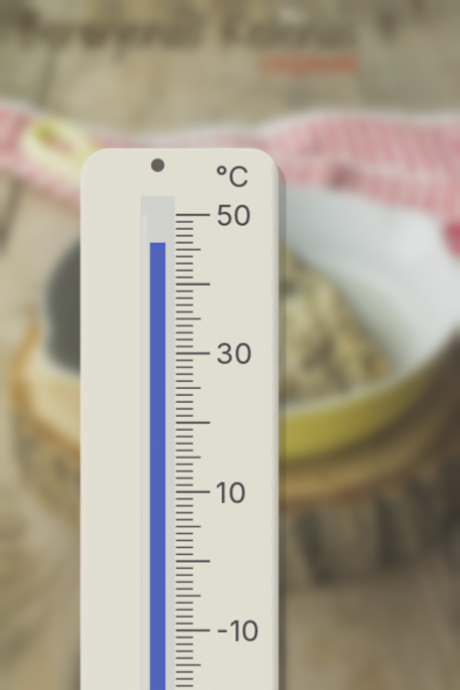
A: 46,°C
